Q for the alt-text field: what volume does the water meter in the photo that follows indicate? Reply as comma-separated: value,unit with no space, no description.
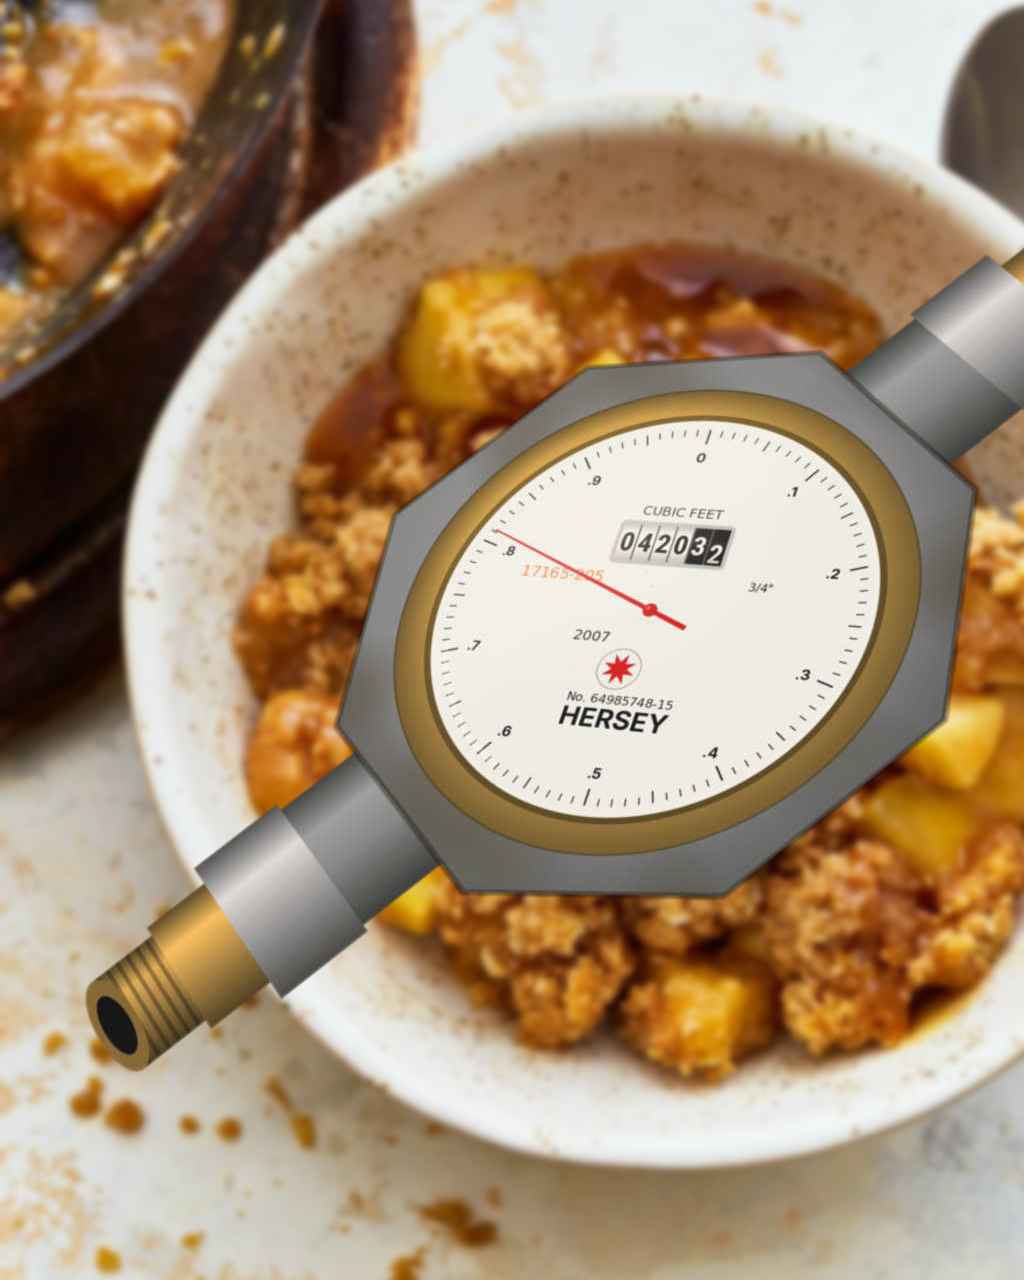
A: 42031.81,ft³
